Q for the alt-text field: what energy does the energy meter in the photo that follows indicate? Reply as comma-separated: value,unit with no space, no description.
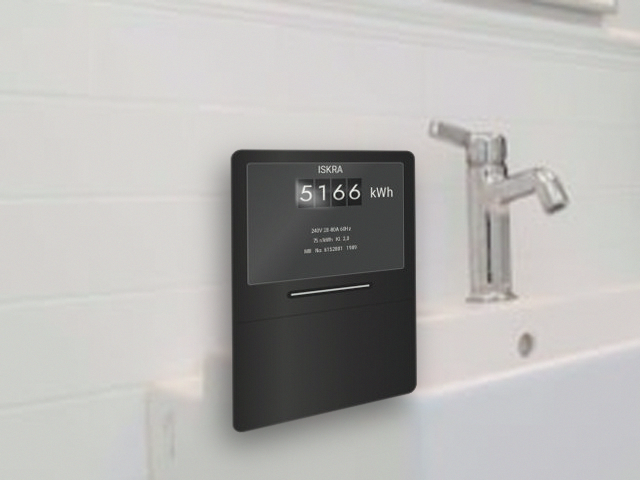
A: 5166,kWh
